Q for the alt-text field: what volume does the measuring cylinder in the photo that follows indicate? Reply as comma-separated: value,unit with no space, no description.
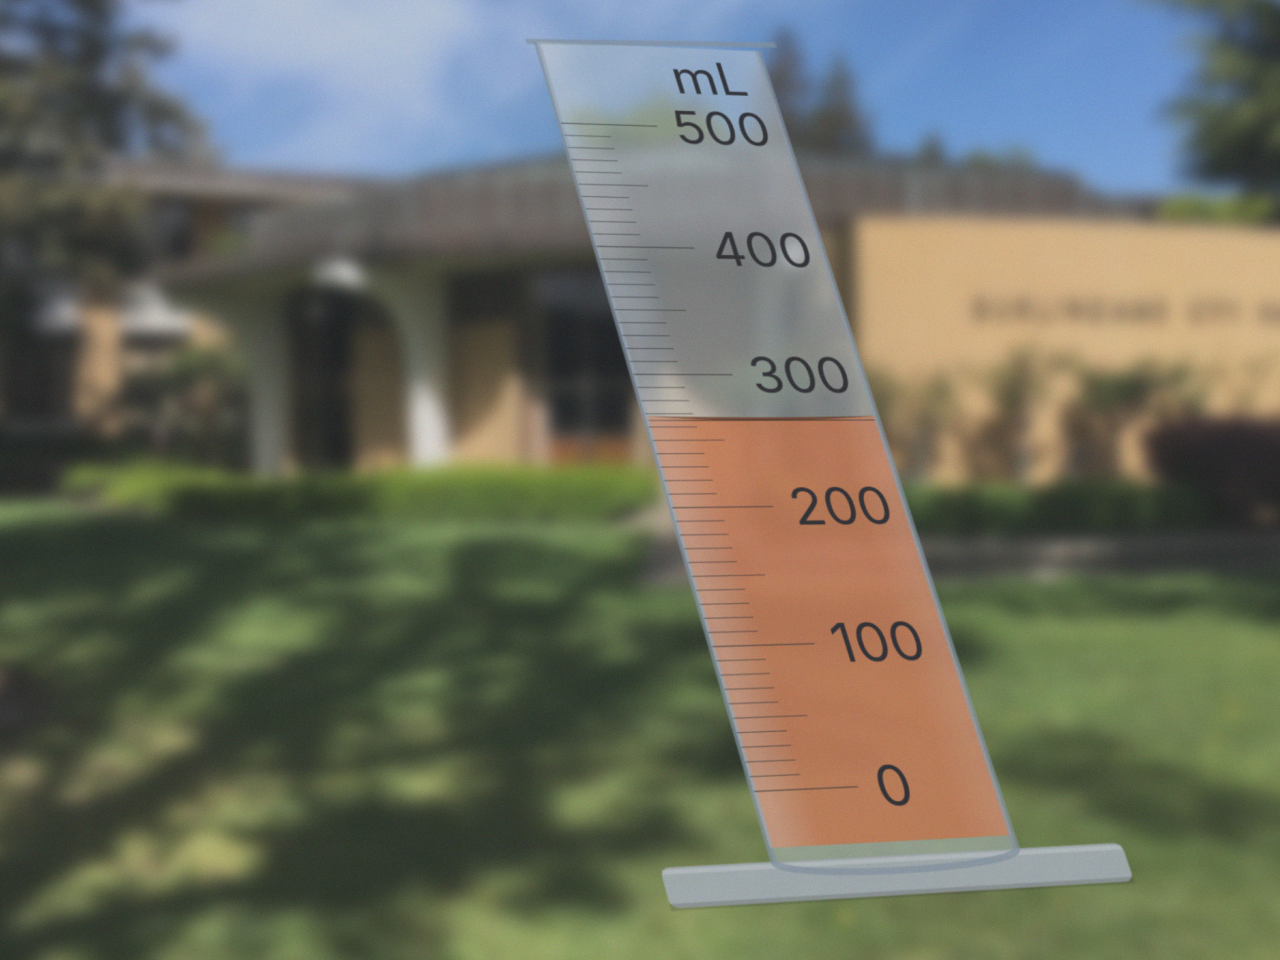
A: 265,mL
